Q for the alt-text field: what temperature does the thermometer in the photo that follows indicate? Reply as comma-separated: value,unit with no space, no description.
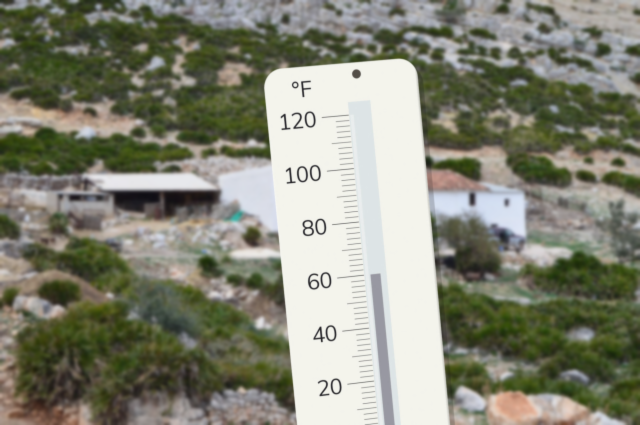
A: 60,°F
